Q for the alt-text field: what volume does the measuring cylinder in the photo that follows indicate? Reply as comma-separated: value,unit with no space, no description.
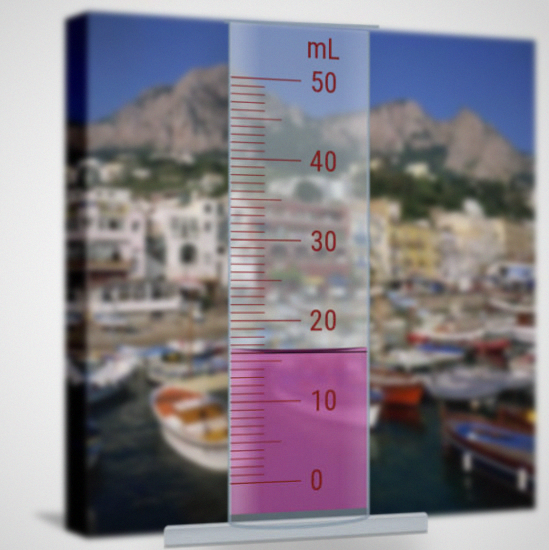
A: 16,mL
